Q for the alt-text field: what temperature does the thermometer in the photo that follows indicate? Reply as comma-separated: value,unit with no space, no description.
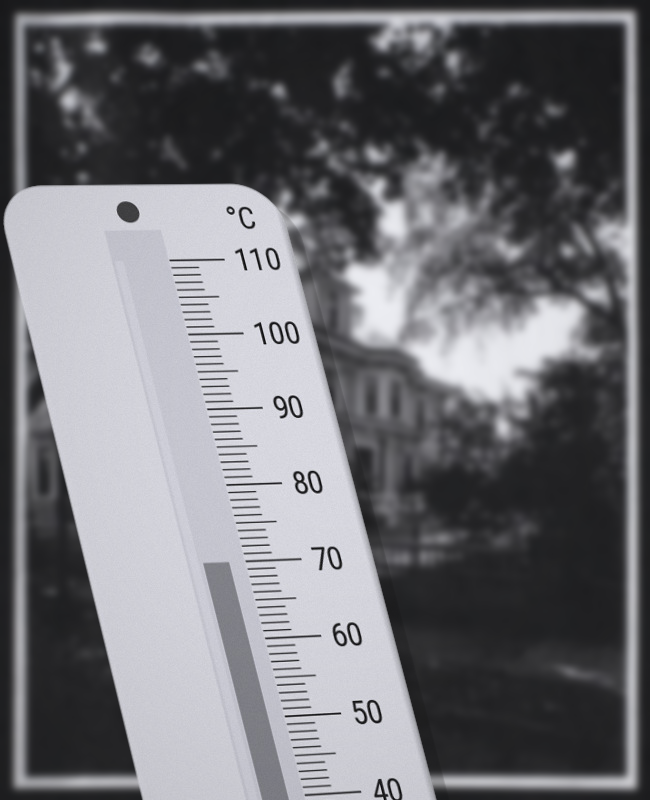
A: 70,°C
